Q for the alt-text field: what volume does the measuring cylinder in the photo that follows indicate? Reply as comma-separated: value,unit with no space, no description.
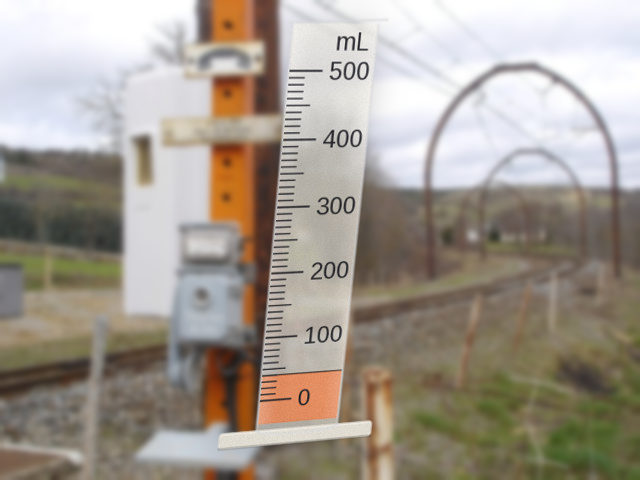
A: 40,mL
